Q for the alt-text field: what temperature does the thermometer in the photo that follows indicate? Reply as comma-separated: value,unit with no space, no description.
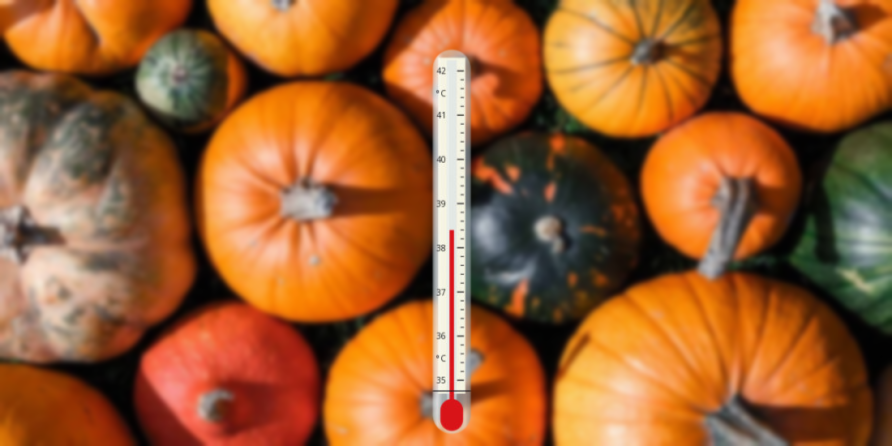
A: 38.4,°C
